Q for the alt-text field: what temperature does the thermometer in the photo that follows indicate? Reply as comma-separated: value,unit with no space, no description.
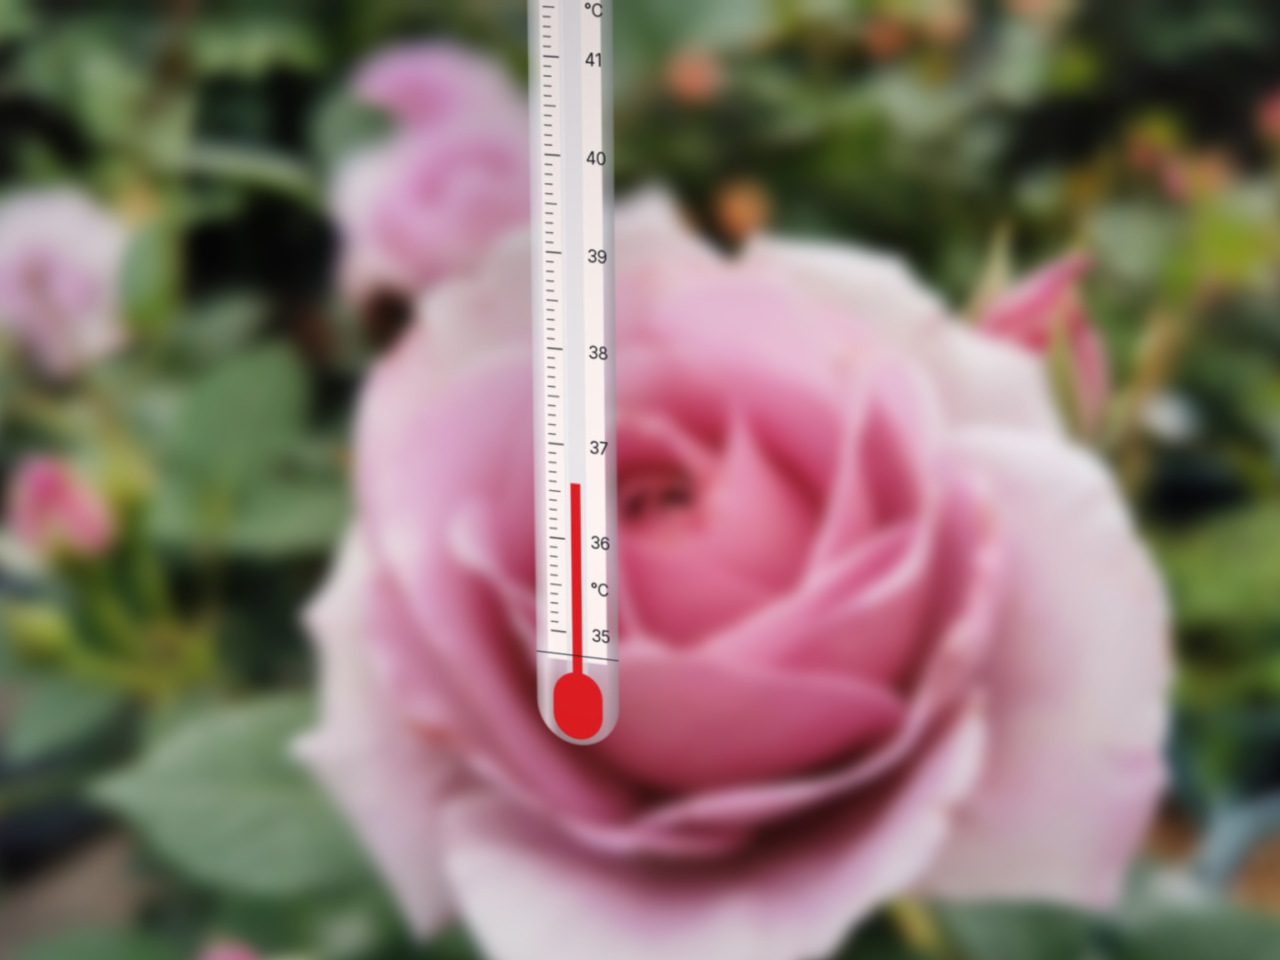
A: 36.6,°C
